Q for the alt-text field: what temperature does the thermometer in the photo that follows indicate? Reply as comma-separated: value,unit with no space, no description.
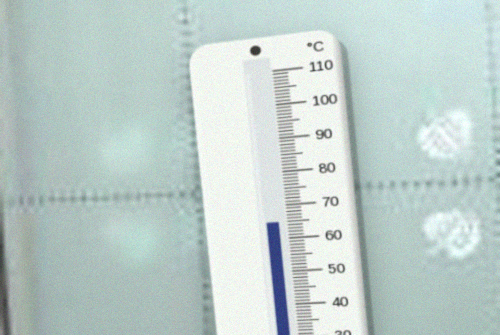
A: 65,°C
